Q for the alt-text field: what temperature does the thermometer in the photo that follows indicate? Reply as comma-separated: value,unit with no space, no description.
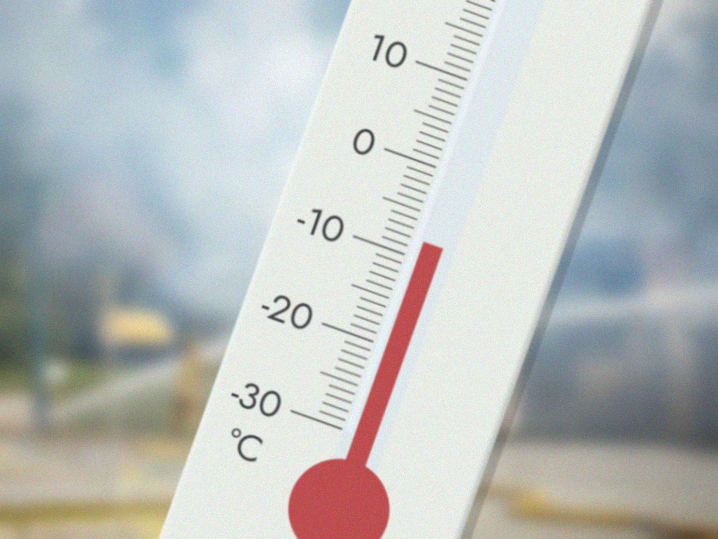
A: -8,°C
